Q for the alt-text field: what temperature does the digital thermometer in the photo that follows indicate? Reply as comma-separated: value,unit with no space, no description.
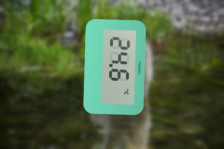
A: 24.6,°C
